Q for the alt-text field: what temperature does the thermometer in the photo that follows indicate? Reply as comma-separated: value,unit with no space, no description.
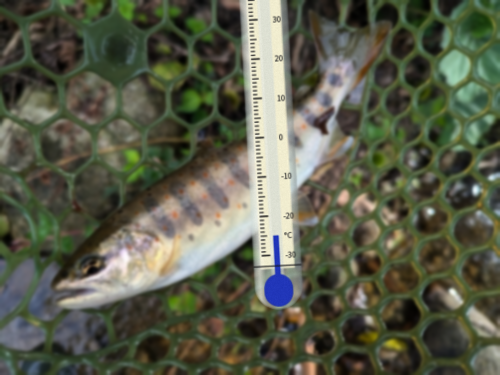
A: -25,°C
